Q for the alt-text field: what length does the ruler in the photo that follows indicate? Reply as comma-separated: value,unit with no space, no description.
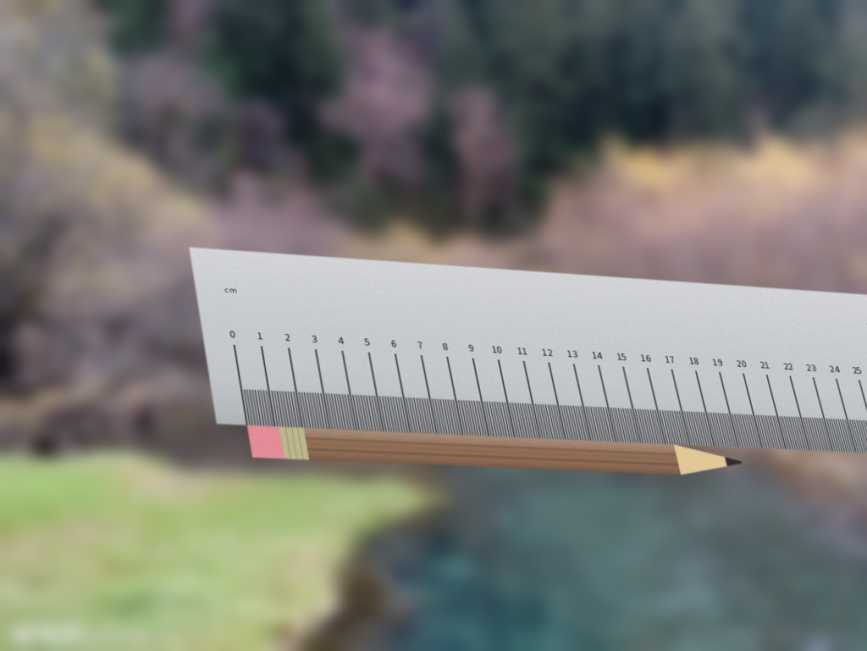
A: 19,cm
